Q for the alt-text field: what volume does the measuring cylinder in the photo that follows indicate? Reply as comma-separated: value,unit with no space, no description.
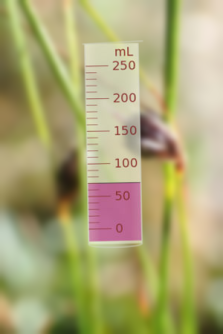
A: 70,mL
